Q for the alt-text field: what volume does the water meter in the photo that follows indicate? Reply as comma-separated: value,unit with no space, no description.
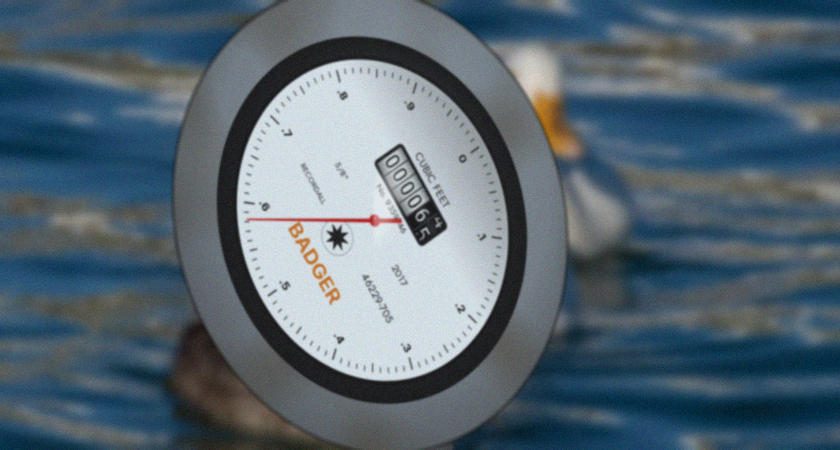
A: 64.58,ft³
